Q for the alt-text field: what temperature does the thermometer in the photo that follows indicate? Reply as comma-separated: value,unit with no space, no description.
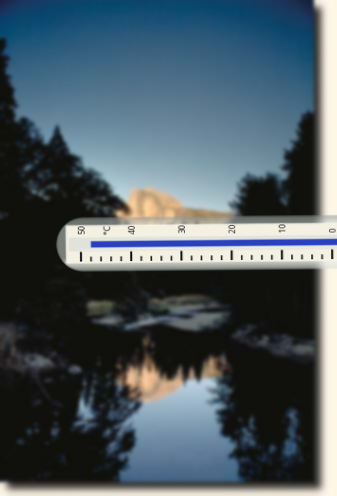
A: 48,°C
